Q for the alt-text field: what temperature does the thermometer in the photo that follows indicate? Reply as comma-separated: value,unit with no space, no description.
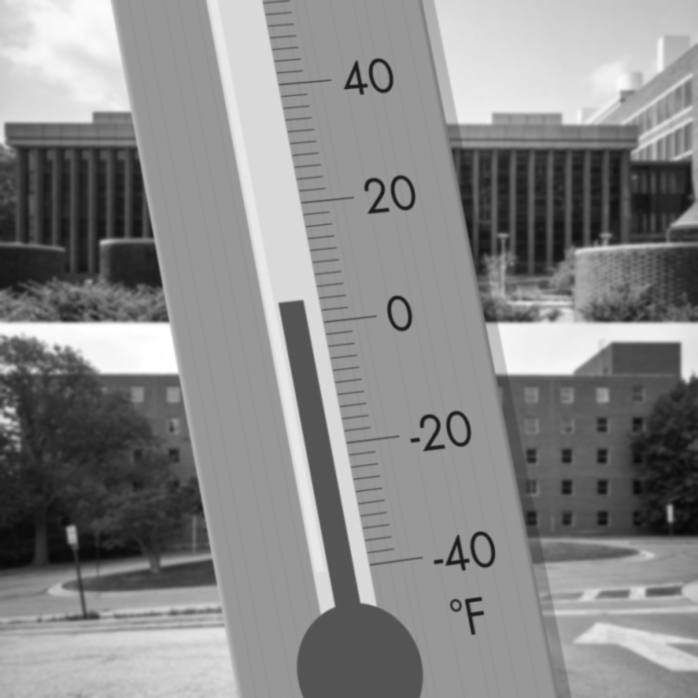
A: 4,°F
